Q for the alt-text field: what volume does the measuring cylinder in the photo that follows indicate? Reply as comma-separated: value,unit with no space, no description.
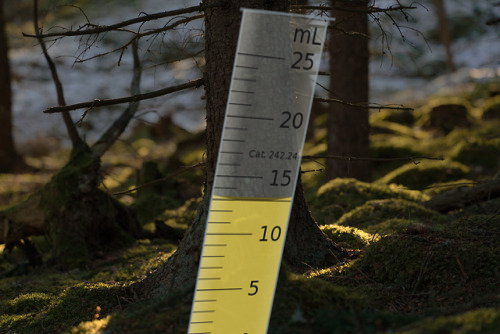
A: 13,mL
